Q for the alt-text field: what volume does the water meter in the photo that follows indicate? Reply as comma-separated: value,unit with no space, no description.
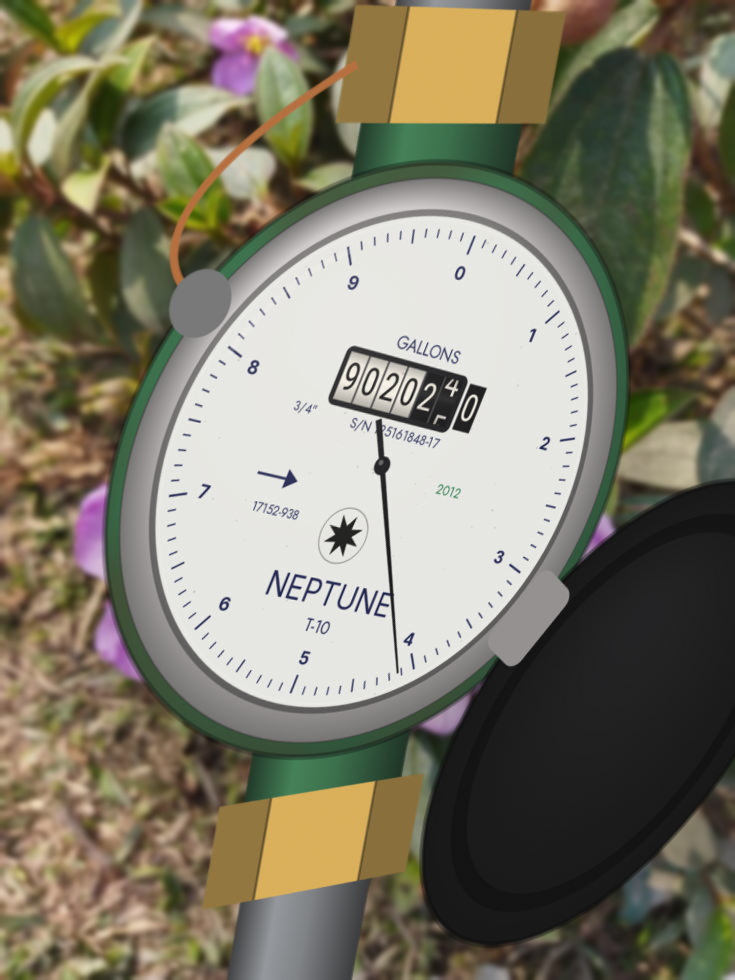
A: 9020244.1,gal
